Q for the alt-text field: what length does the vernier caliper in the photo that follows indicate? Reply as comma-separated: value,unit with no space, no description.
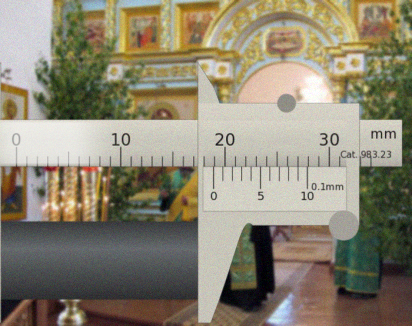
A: 18.9,mm
